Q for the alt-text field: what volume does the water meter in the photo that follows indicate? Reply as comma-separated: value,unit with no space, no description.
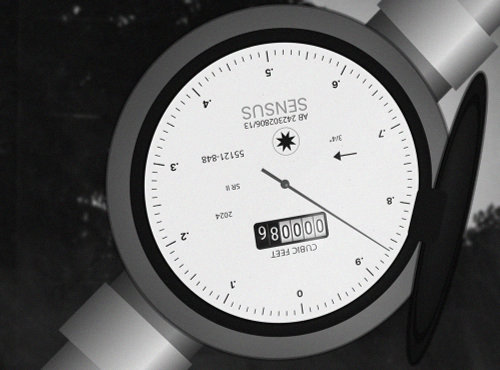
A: 85.86,ft³
